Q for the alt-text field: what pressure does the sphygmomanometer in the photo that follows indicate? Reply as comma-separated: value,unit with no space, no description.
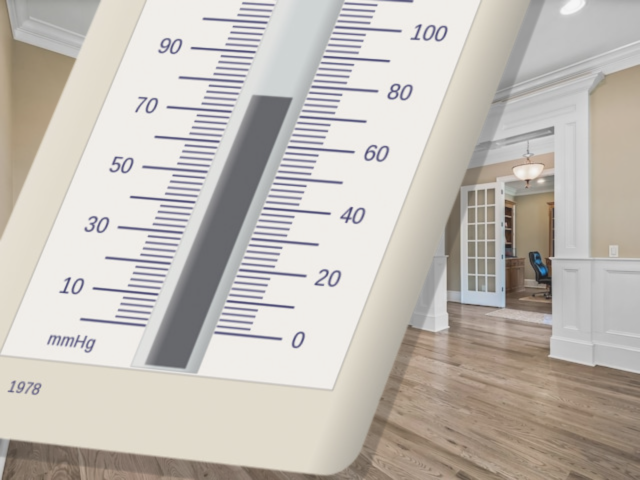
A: 76,mmHg
